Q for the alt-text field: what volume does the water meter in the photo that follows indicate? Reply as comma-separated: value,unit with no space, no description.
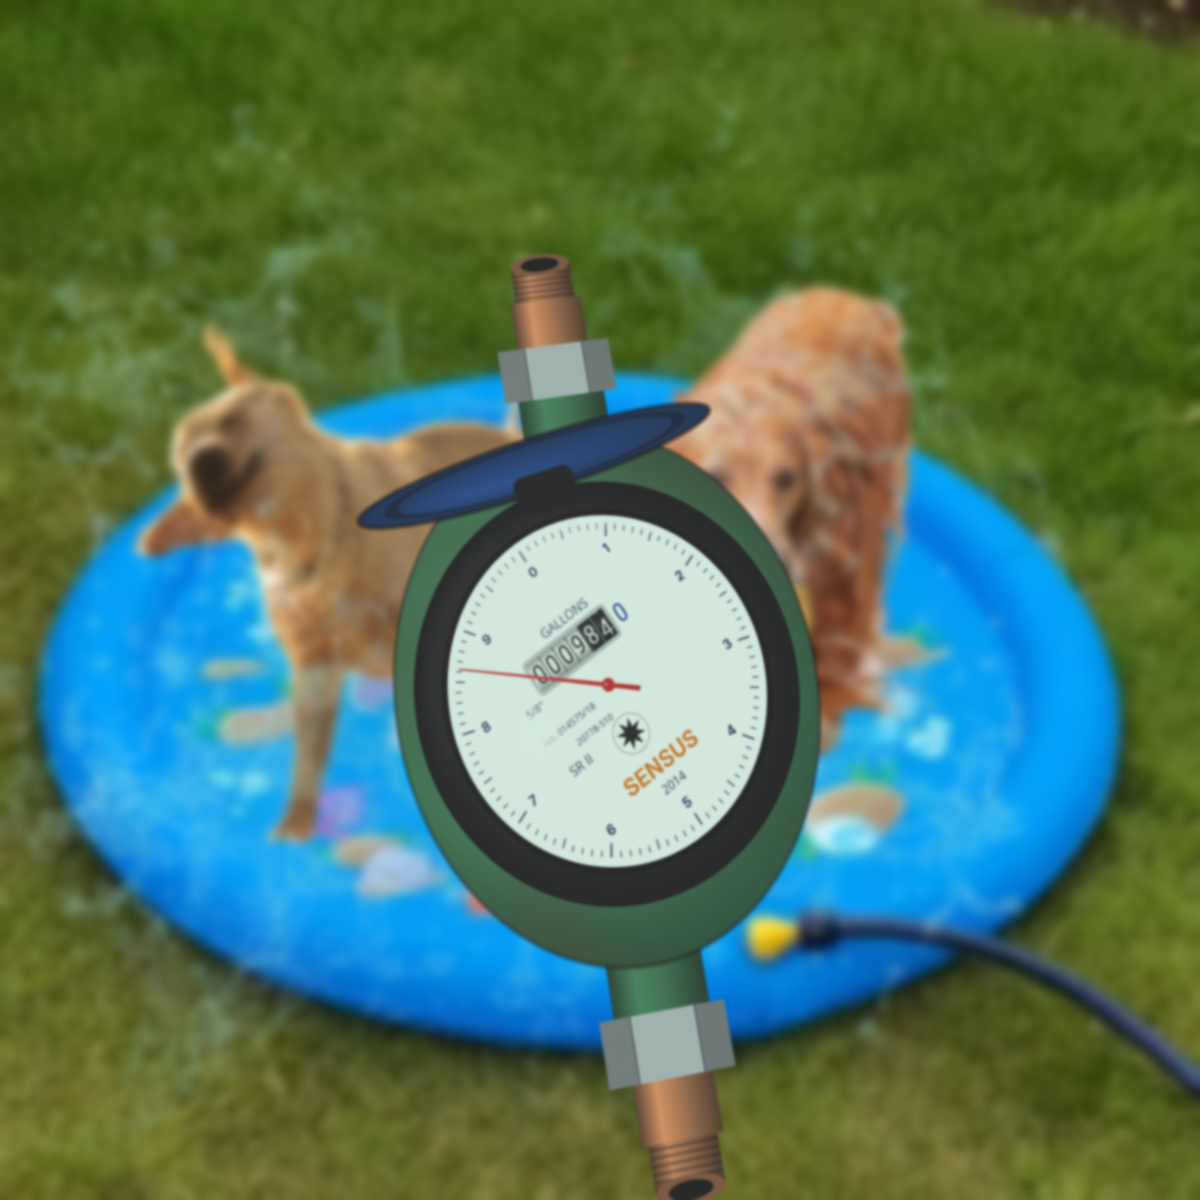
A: 9838.6,gal
